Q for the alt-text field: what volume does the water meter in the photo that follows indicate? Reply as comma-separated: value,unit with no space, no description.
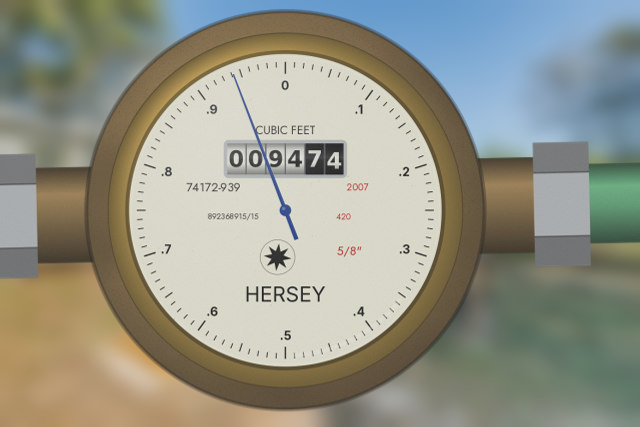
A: 9473.94,ft³
